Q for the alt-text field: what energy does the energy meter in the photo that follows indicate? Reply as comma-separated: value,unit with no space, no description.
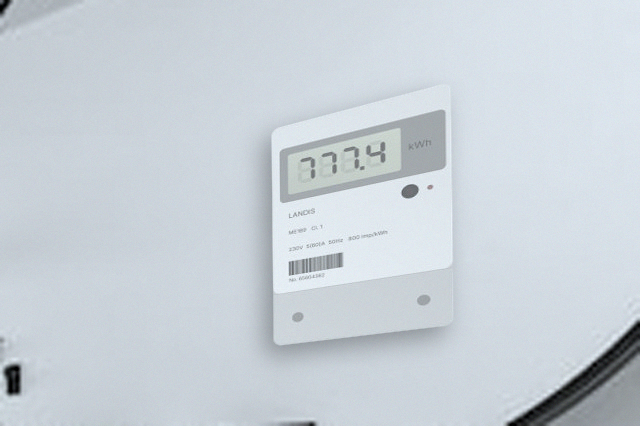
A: 777.4,kWh
